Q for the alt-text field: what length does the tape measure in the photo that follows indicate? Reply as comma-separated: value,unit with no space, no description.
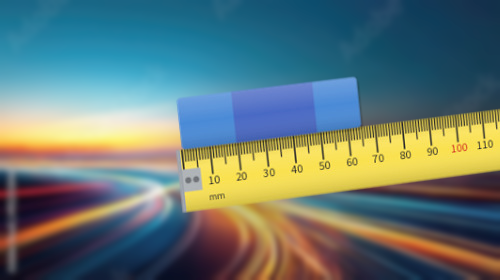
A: 65,mm
